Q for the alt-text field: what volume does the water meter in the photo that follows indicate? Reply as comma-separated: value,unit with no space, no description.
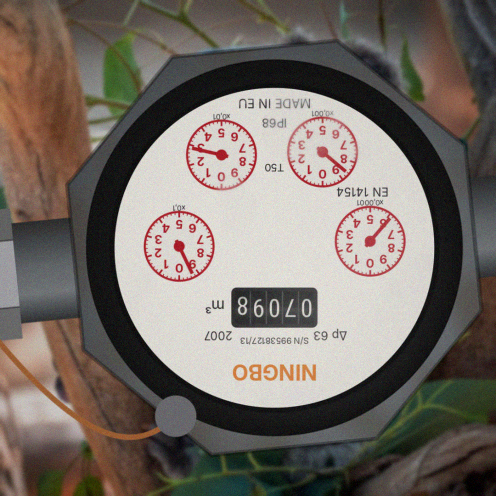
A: 7097.9286,m³
